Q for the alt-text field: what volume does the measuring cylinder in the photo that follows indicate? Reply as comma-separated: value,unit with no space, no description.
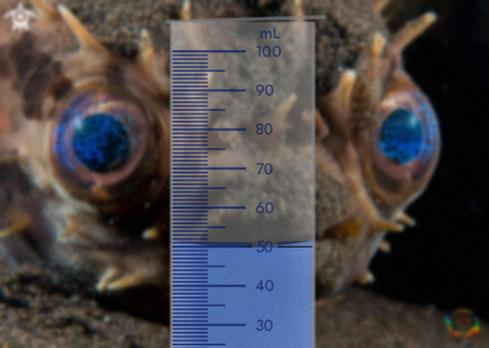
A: 50,mL
